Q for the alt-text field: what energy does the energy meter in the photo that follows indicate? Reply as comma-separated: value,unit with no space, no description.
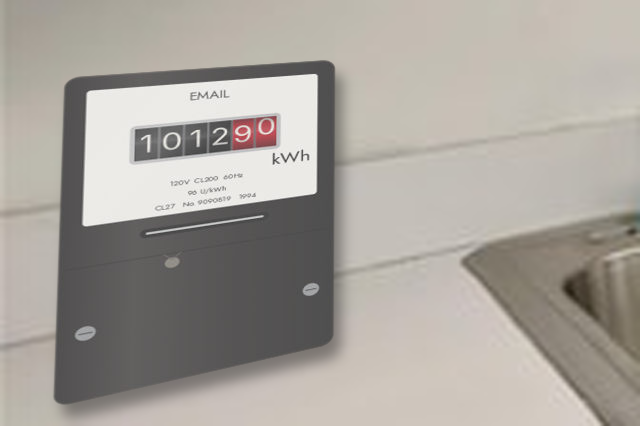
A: 1012.90,kWh
